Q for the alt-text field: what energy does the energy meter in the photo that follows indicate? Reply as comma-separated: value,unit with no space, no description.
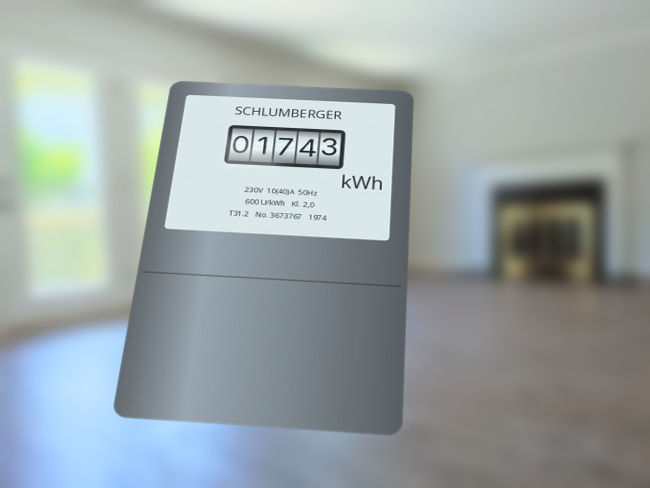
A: 1743,kWh
